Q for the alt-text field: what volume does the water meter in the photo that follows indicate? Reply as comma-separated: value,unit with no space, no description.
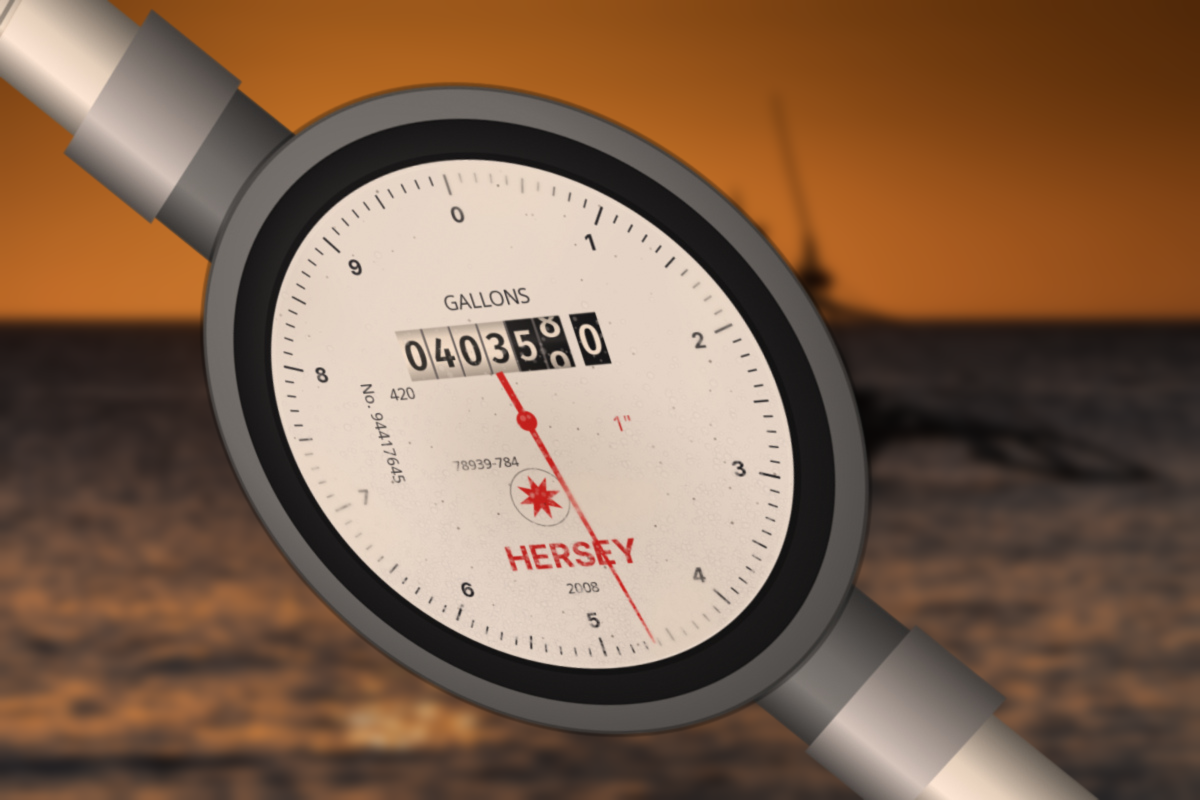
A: 403584.6,gal
